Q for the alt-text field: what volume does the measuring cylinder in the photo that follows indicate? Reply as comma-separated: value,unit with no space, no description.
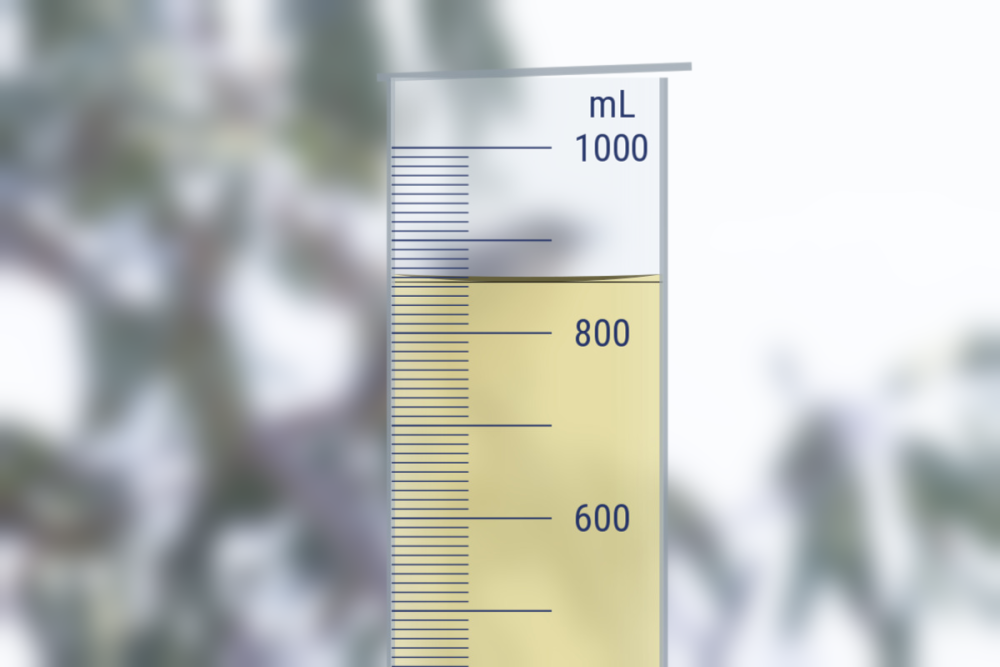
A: 855,mL
